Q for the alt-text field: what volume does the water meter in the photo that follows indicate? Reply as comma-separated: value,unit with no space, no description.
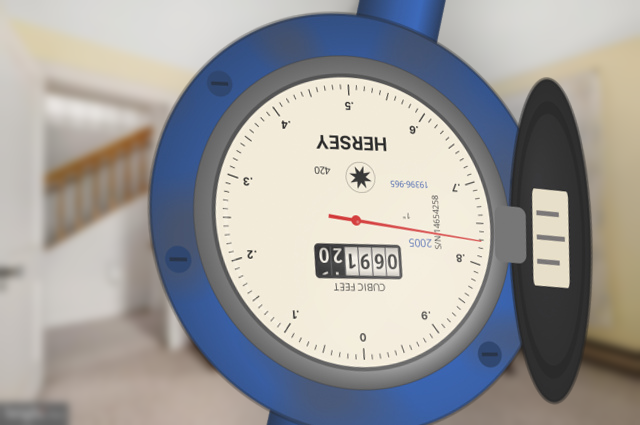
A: 69119.77,ft³
